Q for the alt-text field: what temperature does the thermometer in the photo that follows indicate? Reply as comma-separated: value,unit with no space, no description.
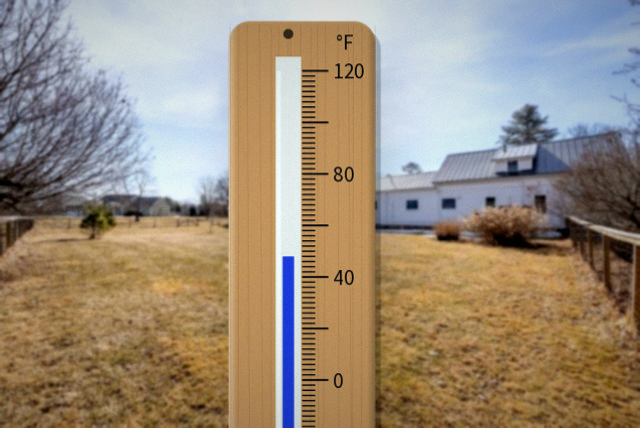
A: 48,°F
